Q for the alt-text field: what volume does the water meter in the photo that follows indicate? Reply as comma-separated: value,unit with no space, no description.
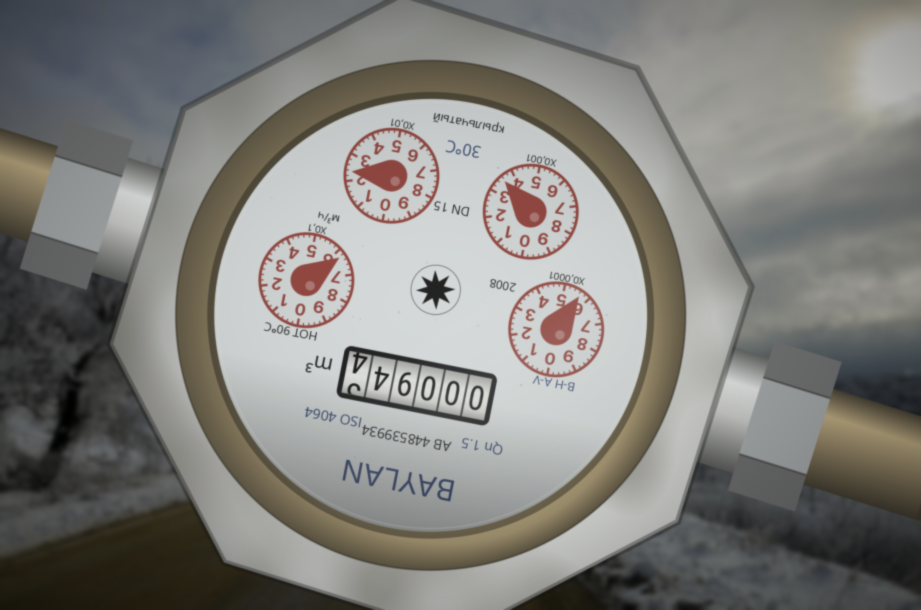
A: 943.6235,m³
